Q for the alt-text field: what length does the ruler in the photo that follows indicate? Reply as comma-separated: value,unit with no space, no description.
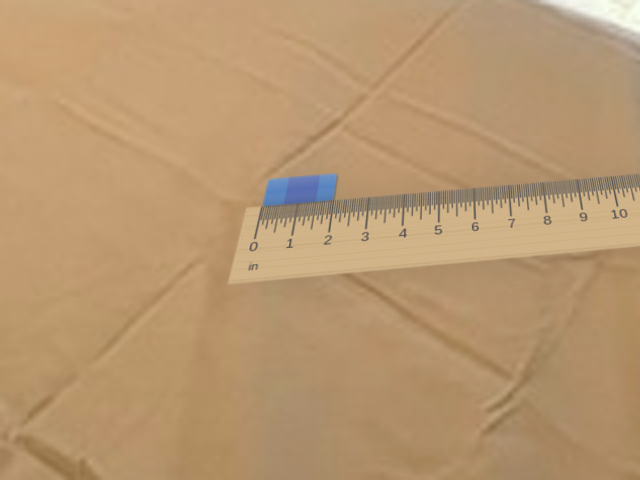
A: 2,in
